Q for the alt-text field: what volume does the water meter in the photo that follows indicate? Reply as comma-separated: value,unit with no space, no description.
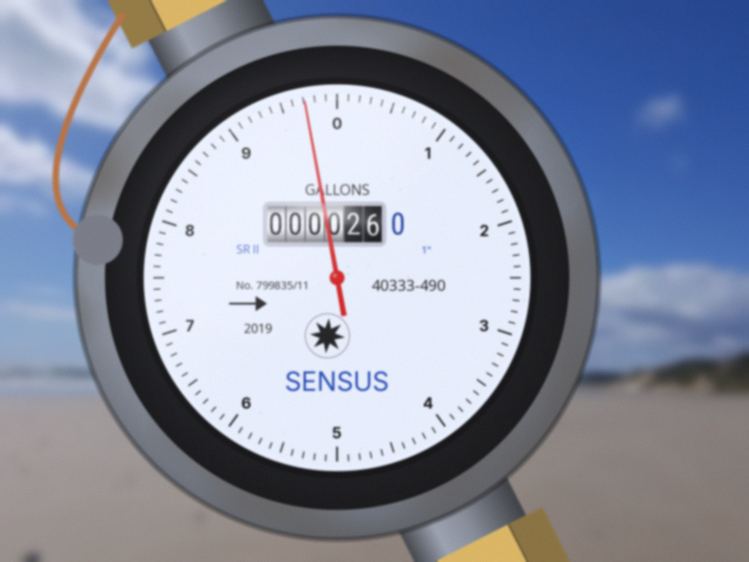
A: 259.7,gal
